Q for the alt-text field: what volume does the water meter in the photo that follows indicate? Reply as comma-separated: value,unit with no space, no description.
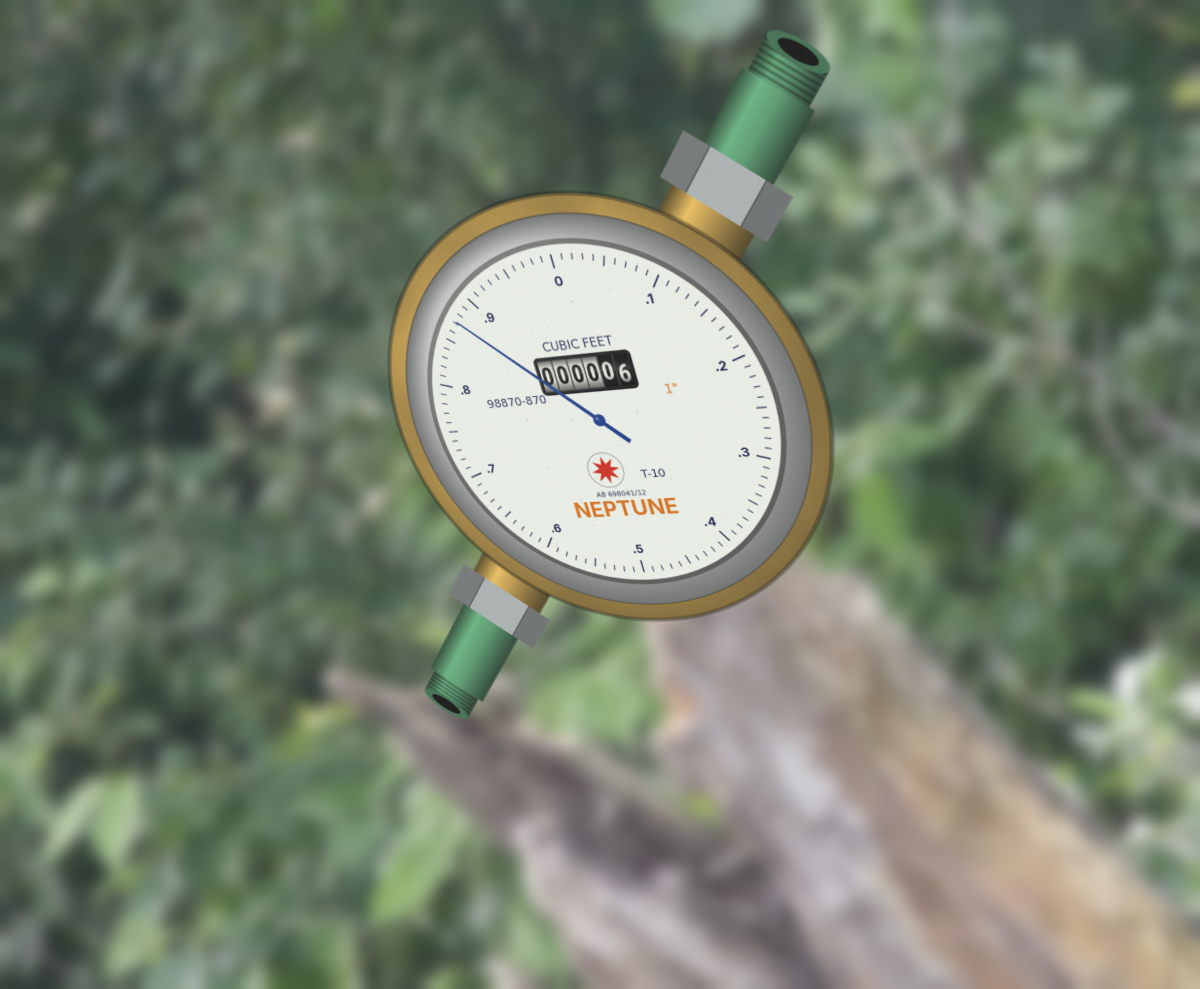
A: 5.87,ft³
